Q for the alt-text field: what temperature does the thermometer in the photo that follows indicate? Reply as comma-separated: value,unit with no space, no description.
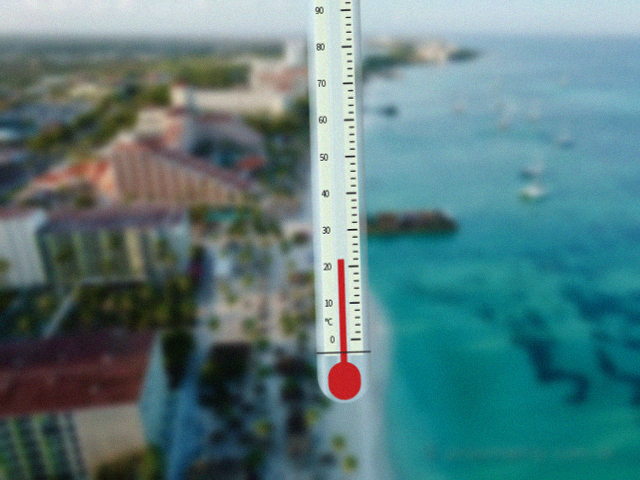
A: 22,°C
